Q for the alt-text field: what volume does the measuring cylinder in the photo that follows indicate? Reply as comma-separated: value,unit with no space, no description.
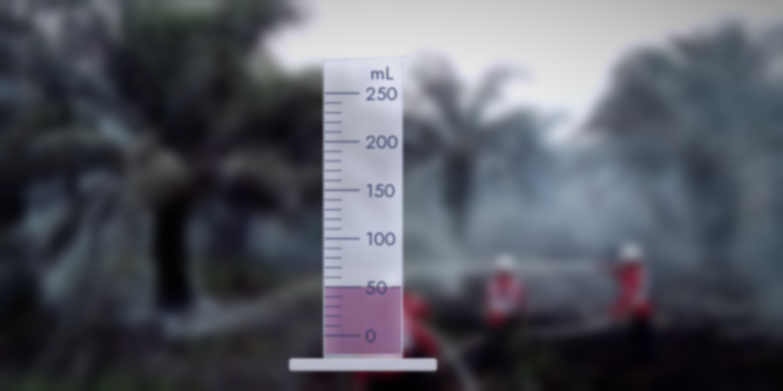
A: 50,mL
